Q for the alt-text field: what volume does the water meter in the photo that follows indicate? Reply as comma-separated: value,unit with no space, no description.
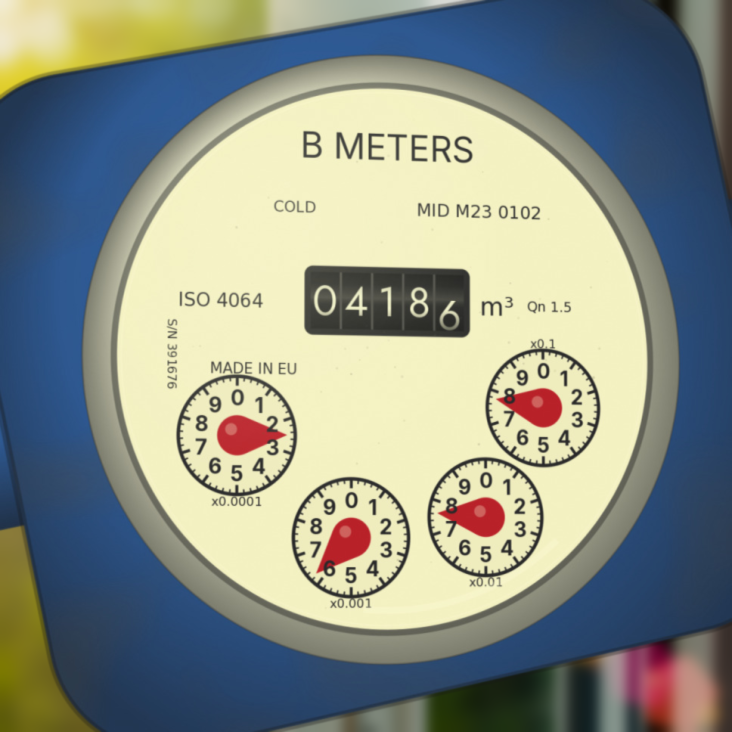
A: 4185.7762,m³
